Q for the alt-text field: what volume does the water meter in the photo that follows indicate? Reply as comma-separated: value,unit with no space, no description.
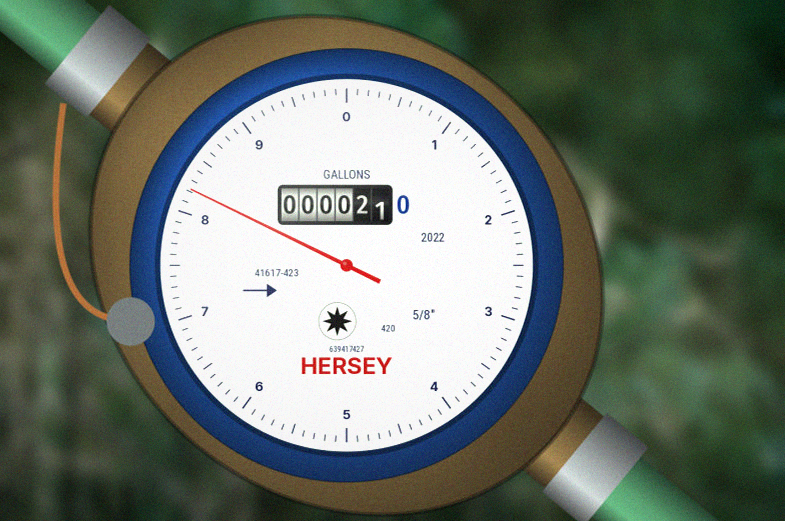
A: 208.2,gal
